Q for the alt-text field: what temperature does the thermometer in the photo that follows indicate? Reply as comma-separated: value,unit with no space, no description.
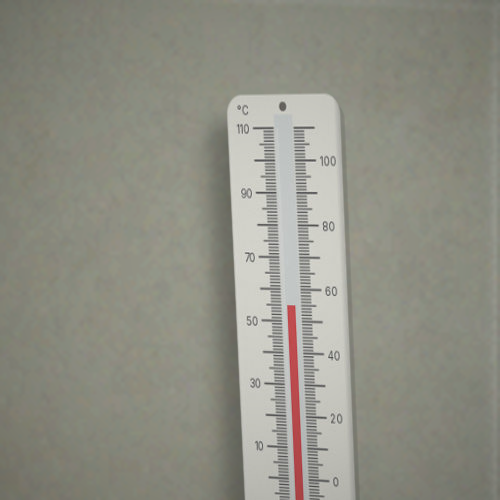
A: 55,°C
